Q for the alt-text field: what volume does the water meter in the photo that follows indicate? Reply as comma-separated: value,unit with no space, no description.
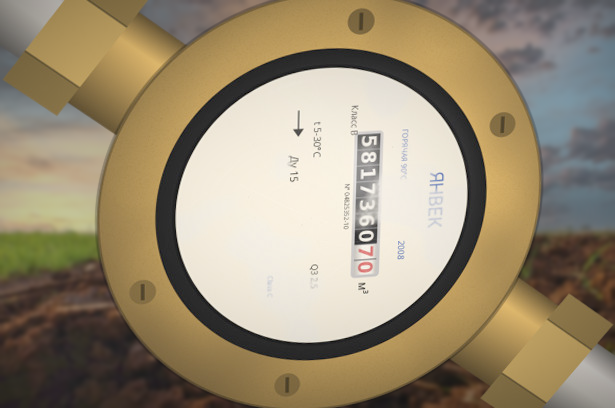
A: 5817360.70,m³
